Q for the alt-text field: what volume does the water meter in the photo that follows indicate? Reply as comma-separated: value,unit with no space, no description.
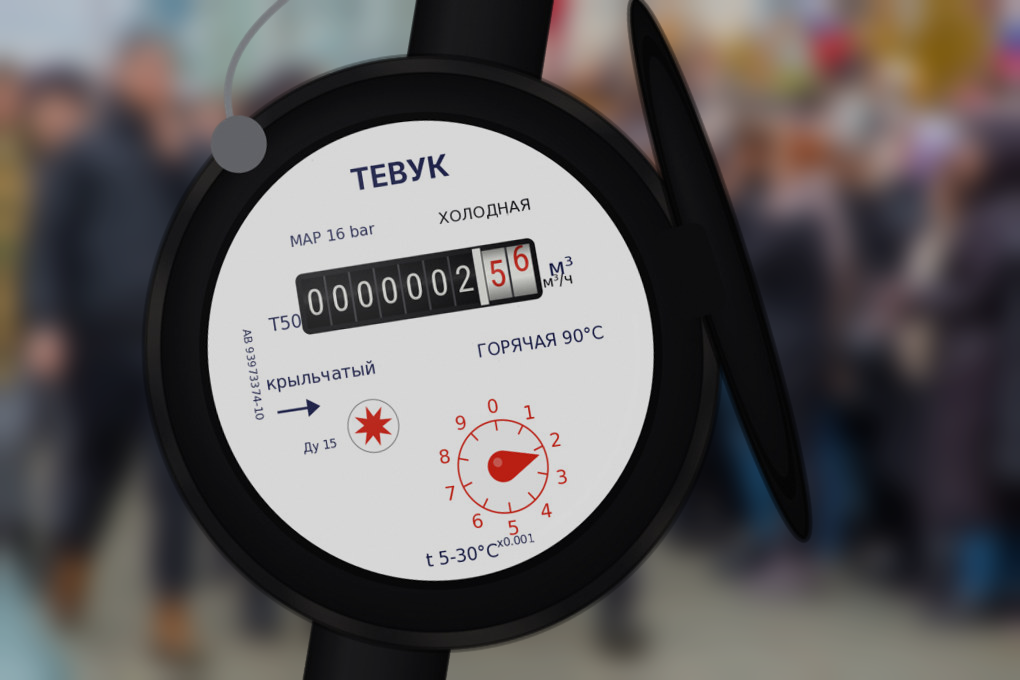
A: 2.562,m³
